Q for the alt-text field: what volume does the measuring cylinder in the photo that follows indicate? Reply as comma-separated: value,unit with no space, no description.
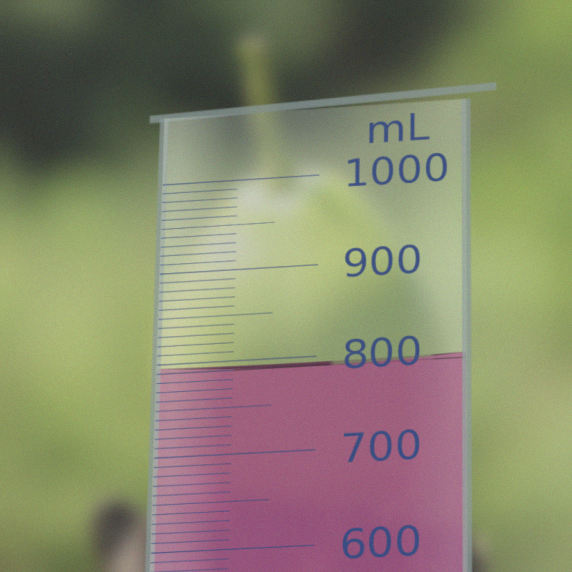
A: 790,mL
